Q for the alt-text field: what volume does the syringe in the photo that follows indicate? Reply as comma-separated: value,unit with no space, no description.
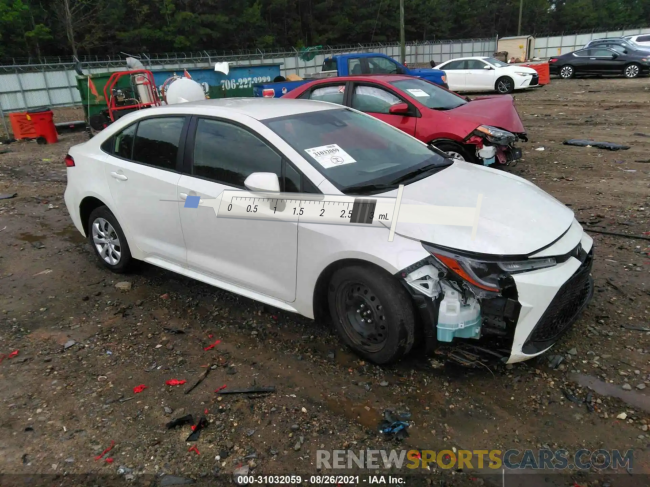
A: 2.6,mL
